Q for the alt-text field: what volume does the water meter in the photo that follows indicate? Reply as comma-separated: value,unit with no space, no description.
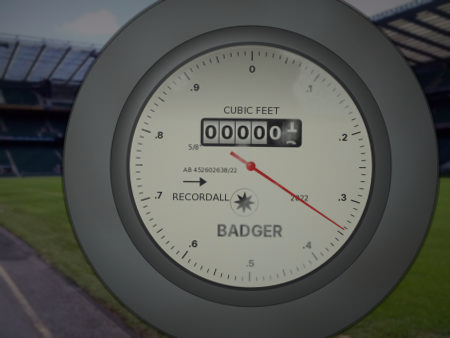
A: 1.34,ft³
